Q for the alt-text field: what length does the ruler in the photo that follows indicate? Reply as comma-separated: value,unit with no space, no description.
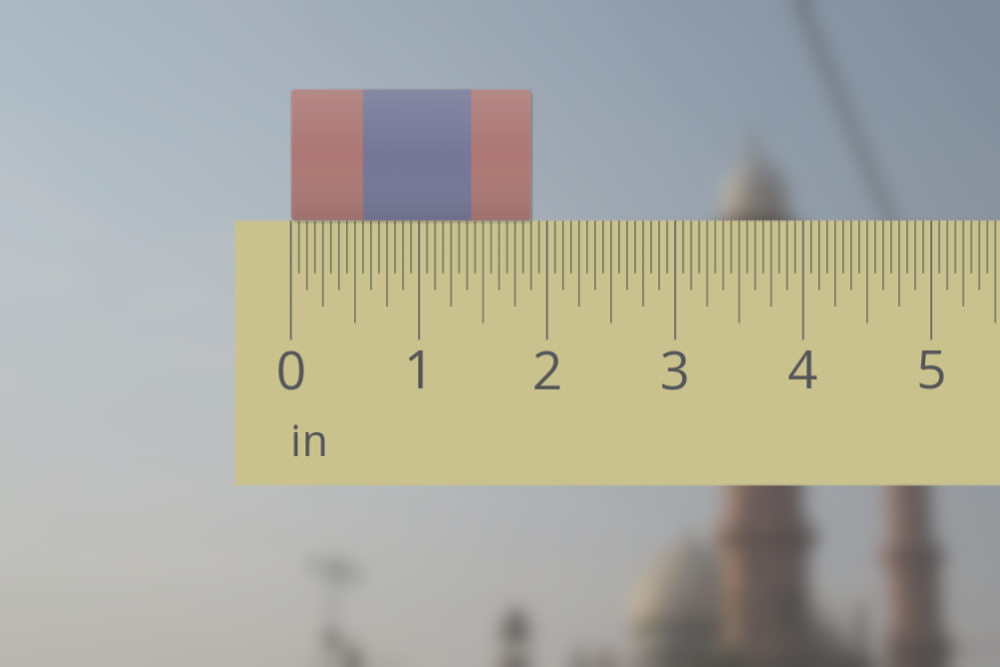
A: 1.875,in
